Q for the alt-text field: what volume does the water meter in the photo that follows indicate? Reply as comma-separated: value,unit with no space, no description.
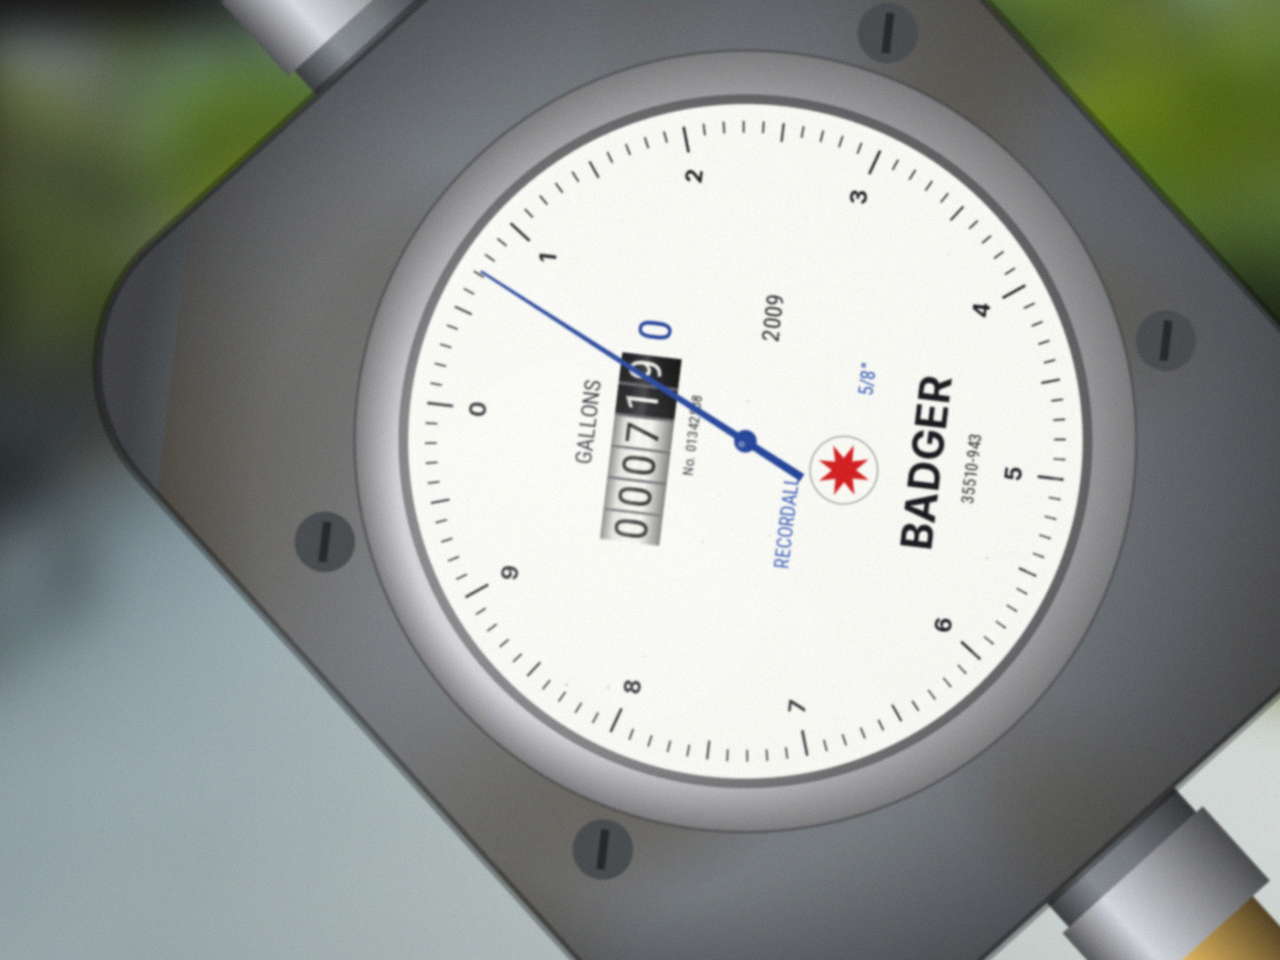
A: 7190.7,gal
